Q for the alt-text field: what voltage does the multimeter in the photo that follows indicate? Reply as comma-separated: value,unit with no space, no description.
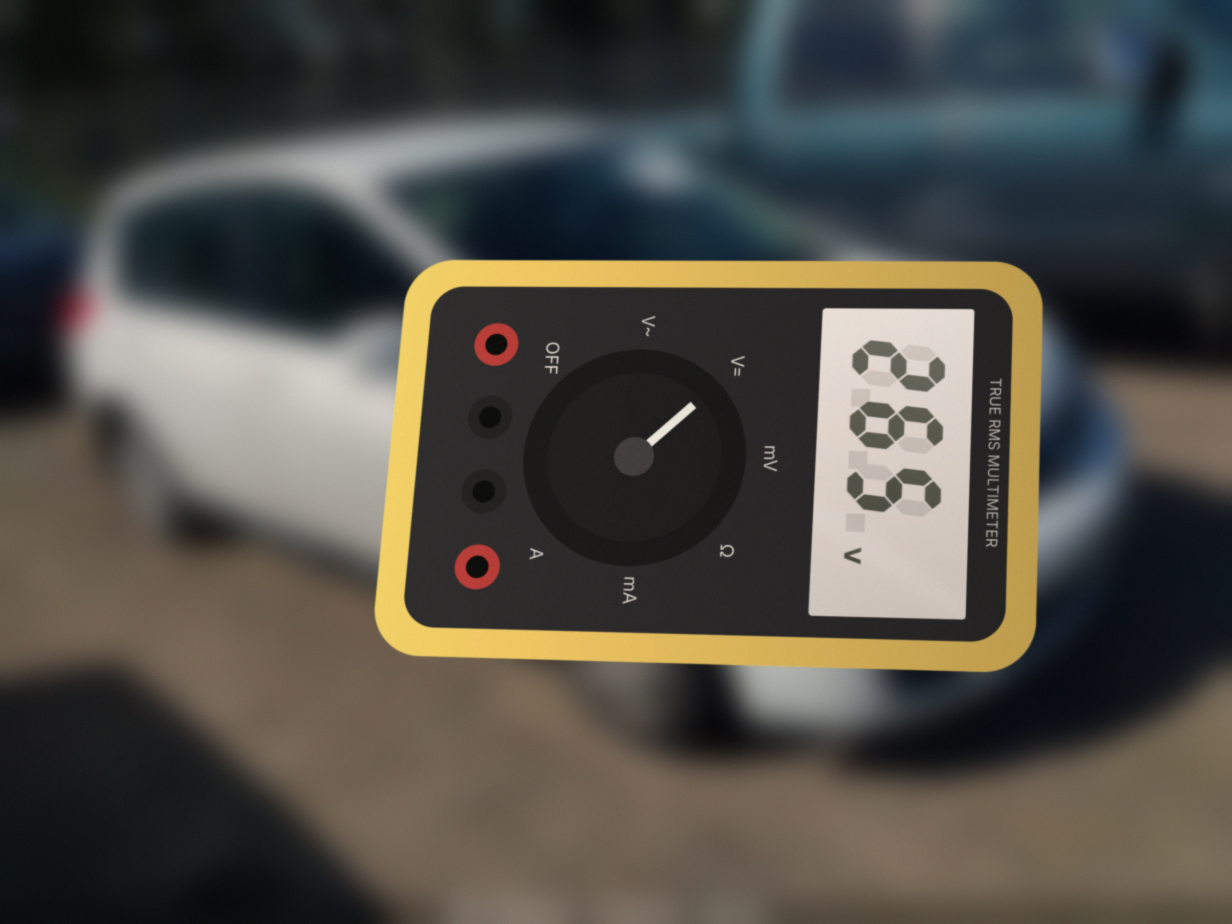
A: 265,V
